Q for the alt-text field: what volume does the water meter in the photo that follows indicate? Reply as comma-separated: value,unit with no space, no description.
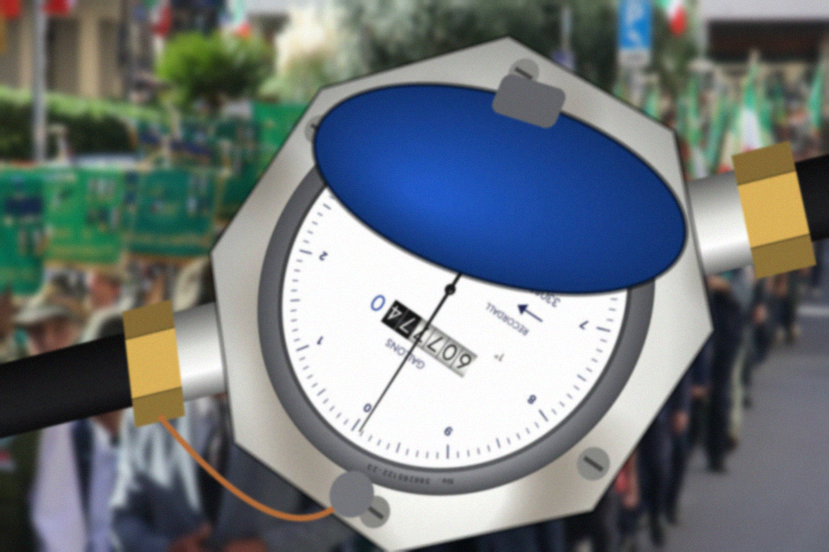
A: 6077739.9,gal
